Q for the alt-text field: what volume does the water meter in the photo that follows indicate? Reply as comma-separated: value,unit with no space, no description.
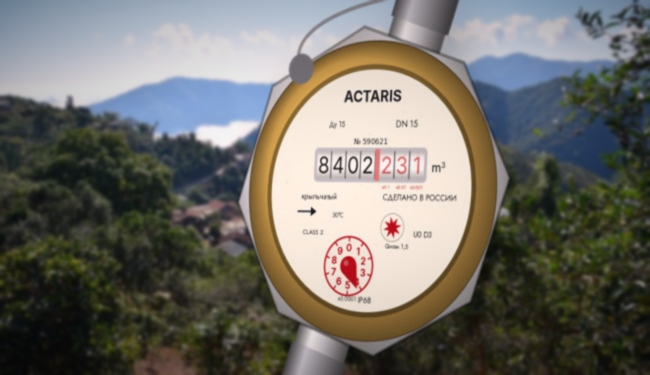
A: 8402.2314,m³
